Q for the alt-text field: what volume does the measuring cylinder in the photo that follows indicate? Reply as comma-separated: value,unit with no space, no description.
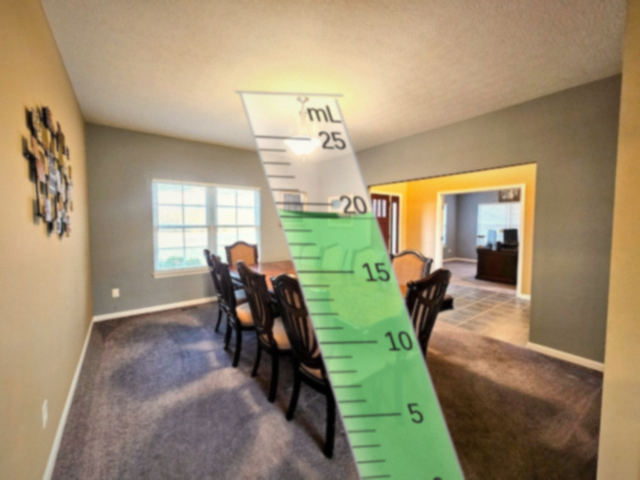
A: 19,mL
